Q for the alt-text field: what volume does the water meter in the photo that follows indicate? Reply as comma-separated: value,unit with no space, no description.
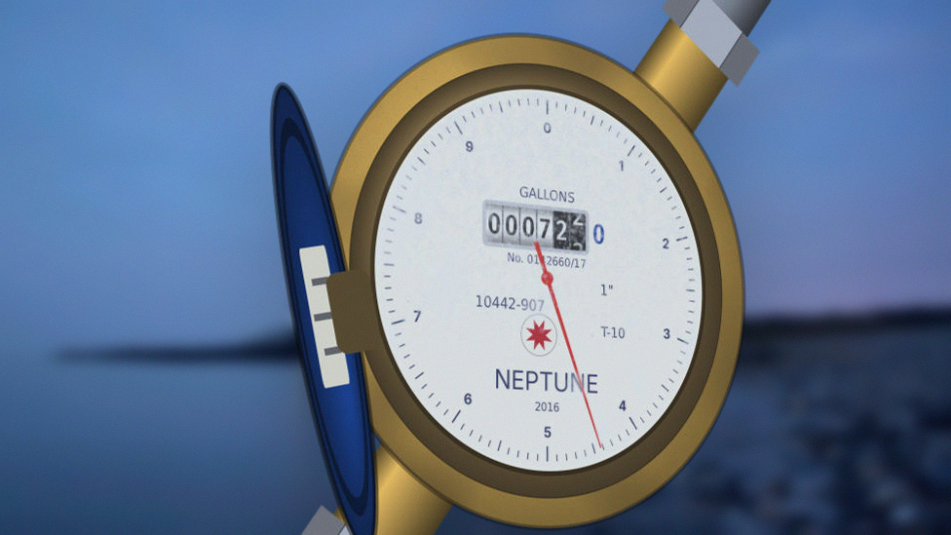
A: 7224.4,gal
